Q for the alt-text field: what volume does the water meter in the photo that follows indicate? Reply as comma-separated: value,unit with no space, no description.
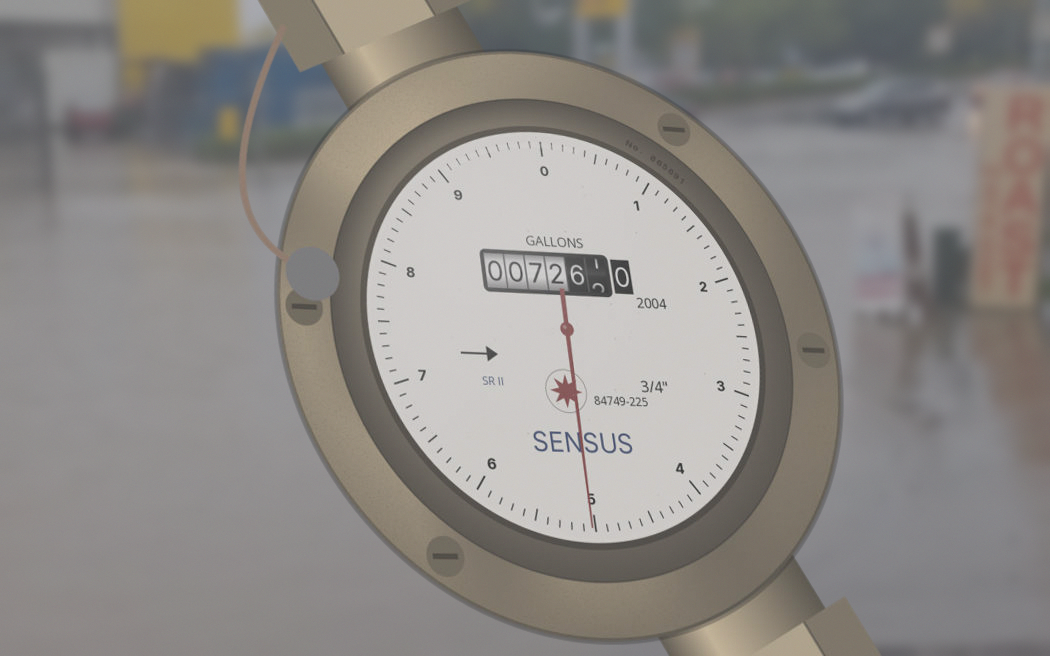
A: 72615.0,gal
